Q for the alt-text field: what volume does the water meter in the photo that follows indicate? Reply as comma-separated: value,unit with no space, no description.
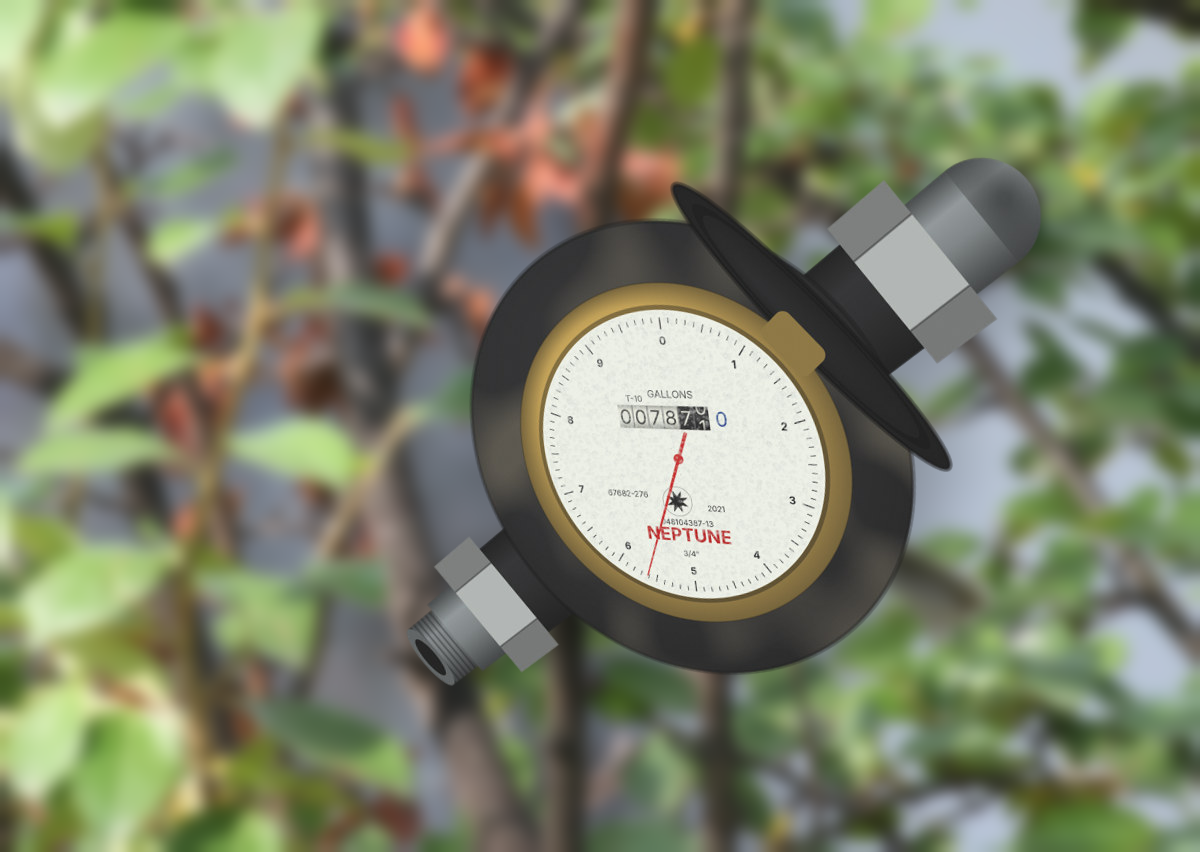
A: 78705.6,gal
